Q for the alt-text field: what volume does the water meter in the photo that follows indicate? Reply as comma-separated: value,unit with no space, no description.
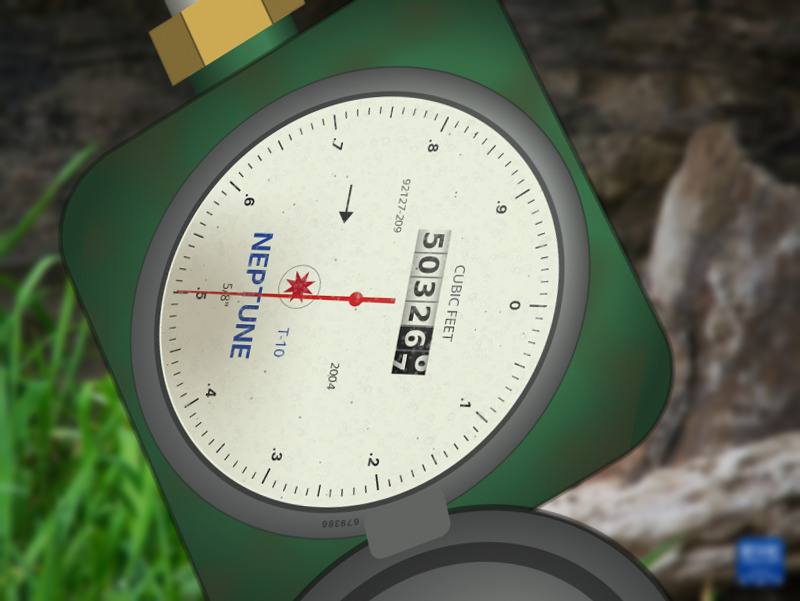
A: 503266.50,ft³
